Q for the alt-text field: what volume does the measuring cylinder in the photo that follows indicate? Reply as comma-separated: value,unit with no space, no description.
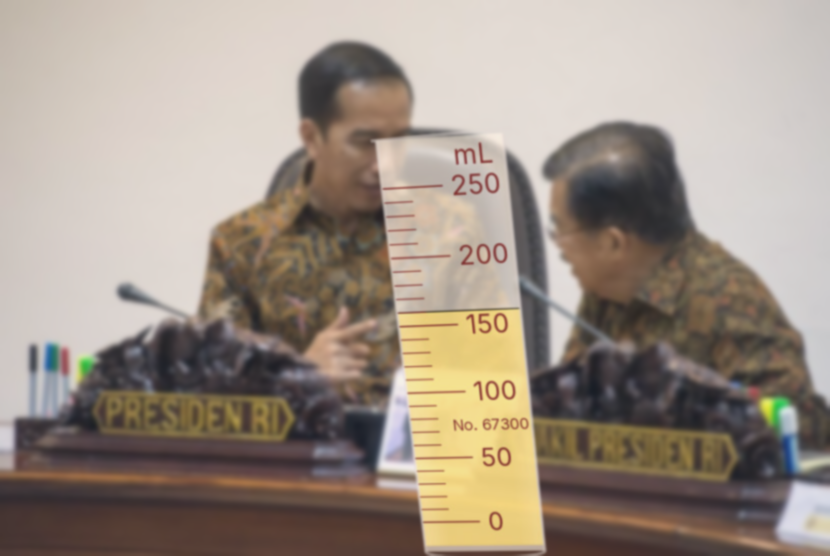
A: 160,mL
